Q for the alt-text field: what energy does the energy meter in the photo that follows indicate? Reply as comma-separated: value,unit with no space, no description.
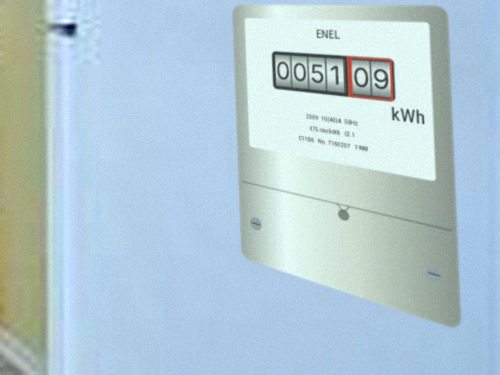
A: 51.09,kWh
